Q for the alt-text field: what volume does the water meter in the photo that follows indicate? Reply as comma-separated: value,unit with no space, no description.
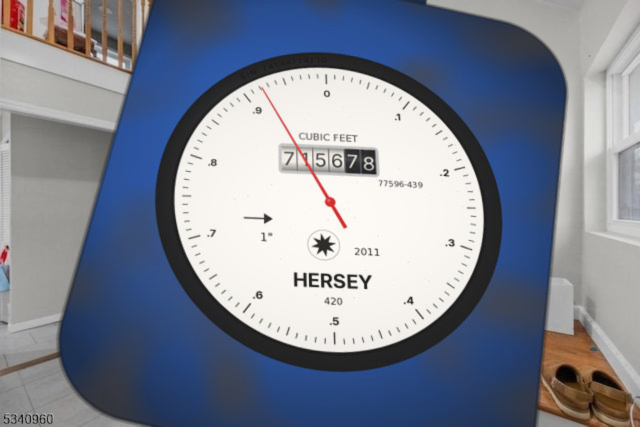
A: 715677.92,ft³
